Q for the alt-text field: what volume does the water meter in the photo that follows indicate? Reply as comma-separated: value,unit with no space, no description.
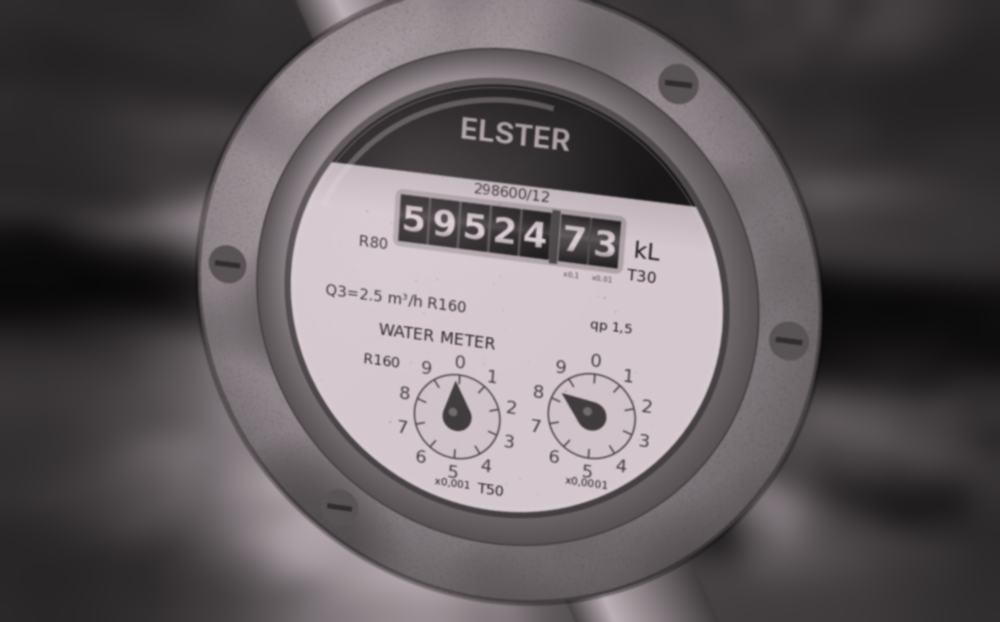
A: 59524.7298,kL
